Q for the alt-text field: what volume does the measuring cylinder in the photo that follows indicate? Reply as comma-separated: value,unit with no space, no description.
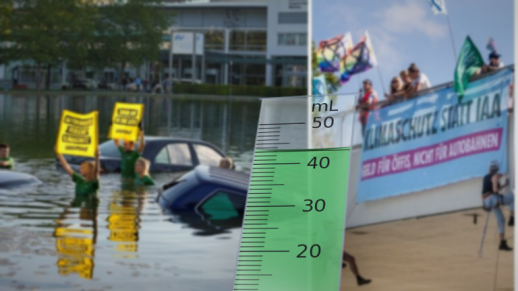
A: 43,mL
